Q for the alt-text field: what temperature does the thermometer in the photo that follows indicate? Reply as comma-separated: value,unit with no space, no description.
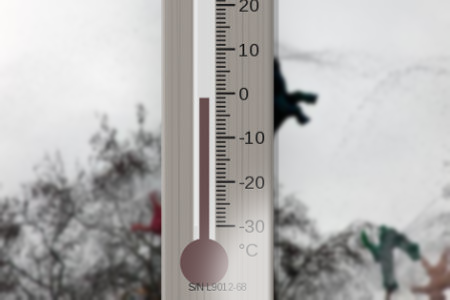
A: -1,°C
